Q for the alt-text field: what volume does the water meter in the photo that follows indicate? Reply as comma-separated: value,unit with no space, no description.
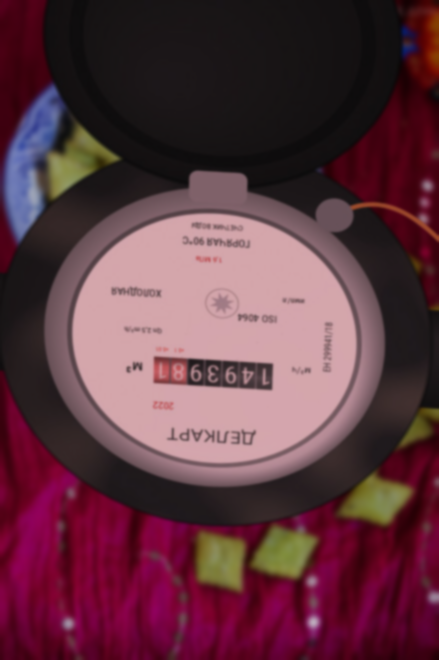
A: 14939.81,m³
